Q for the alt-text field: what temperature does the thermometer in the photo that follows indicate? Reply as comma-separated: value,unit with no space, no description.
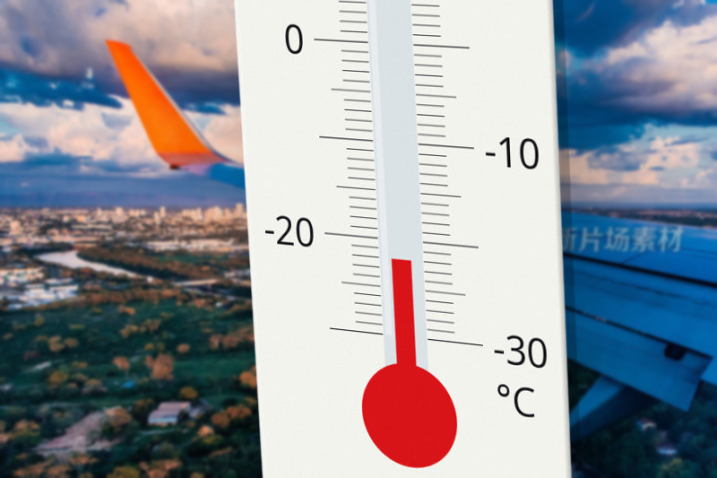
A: -22,°C
